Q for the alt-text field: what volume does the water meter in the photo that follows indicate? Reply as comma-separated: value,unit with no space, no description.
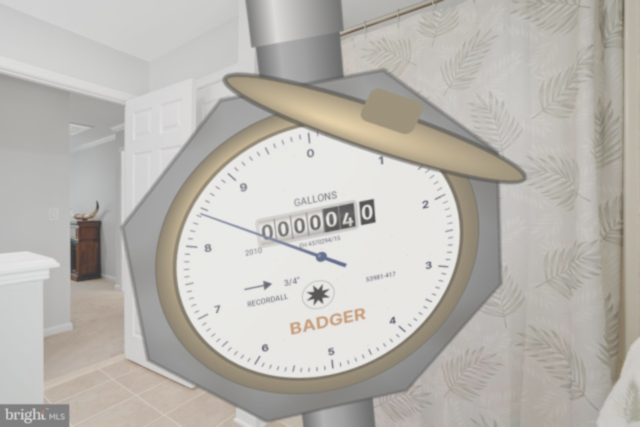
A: 38.4,gal
